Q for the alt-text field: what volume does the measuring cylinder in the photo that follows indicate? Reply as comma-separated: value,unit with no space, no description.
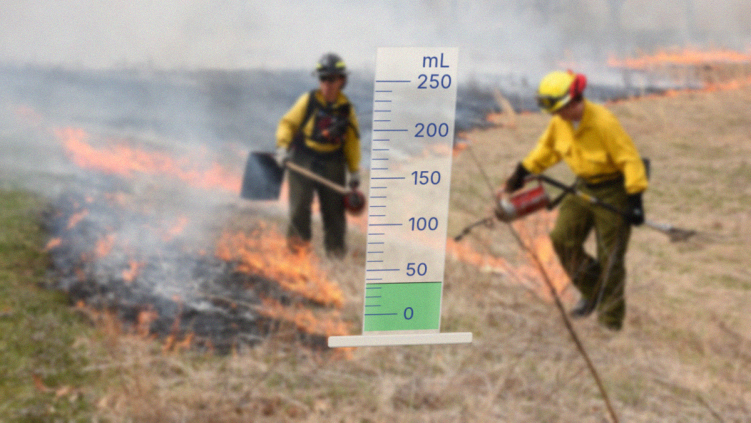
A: 35,mL
